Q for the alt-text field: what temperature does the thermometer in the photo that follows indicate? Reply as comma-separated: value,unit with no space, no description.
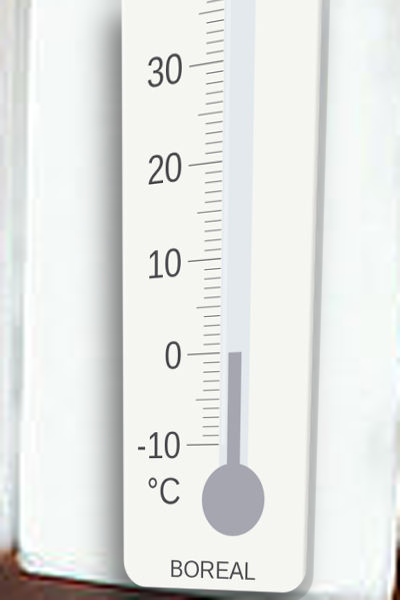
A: 0,°C
